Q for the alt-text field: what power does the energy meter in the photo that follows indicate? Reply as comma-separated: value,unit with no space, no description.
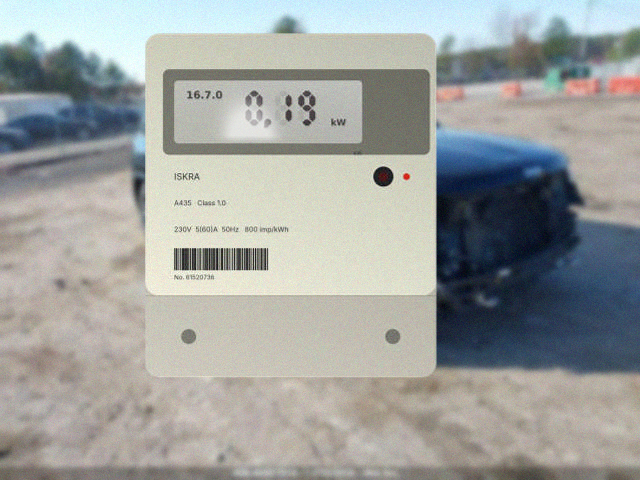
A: 0.19,kW
